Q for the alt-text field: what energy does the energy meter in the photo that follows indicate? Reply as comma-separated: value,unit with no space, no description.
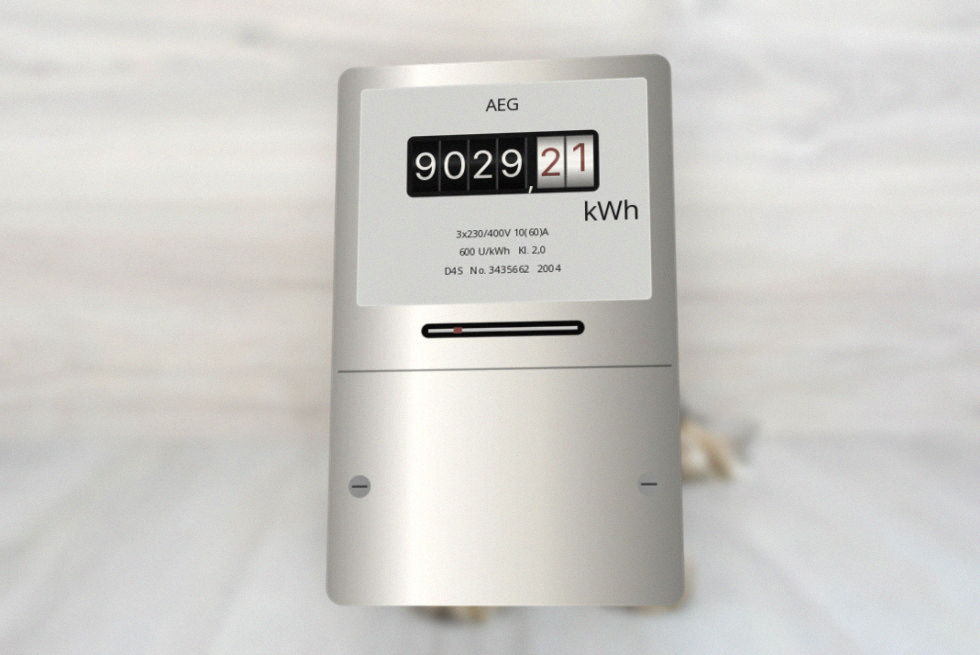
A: 9029.21,kWh
